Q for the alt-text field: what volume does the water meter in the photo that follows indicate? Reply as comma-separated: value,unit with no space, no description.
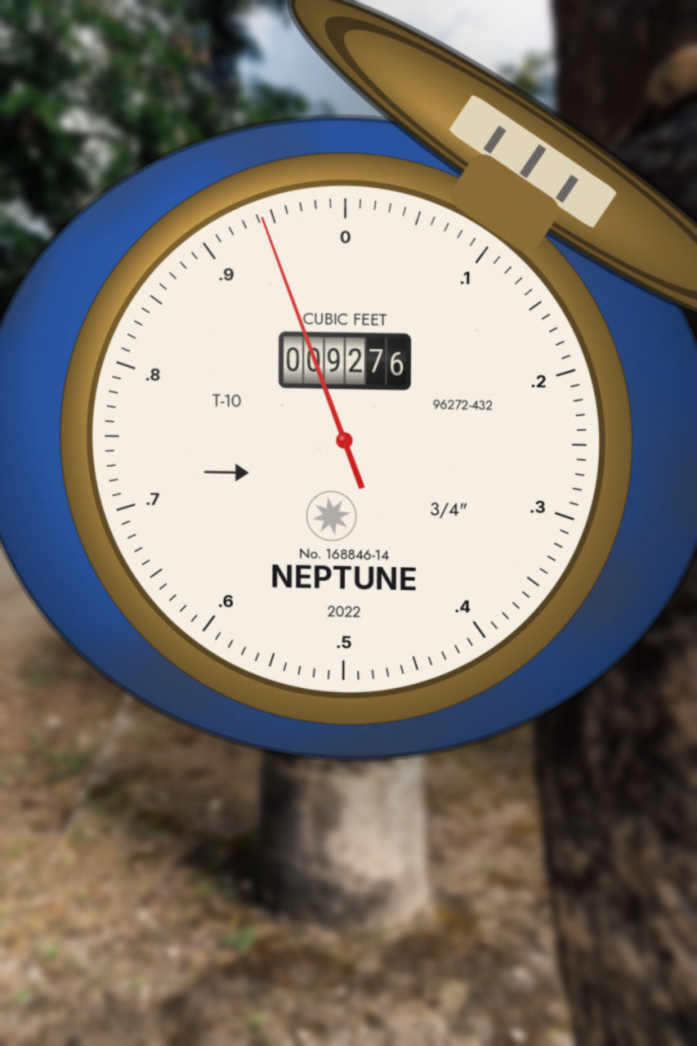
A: 9275.94,ft³
